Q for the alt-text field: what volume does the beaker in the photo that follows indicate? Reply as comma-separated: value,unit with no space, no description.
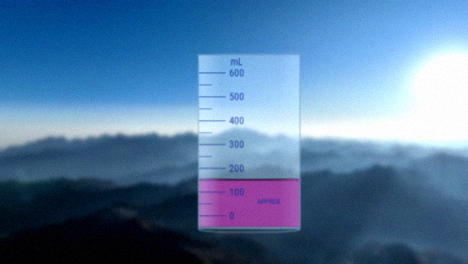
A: 150,mL
